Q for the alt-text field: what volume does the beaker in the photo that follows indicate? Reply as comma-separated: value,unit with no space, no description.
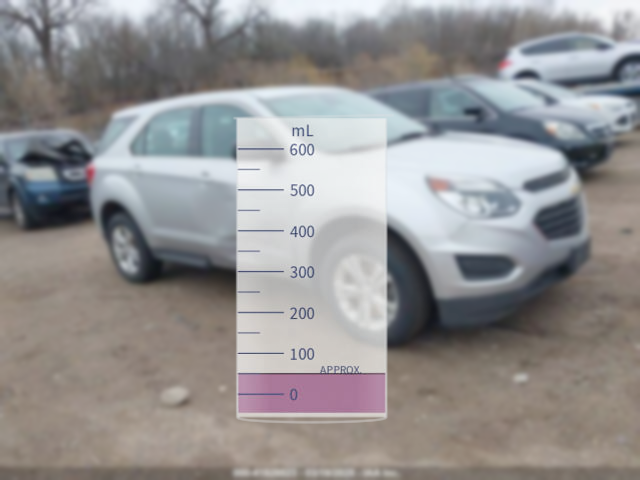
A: 50,mL
